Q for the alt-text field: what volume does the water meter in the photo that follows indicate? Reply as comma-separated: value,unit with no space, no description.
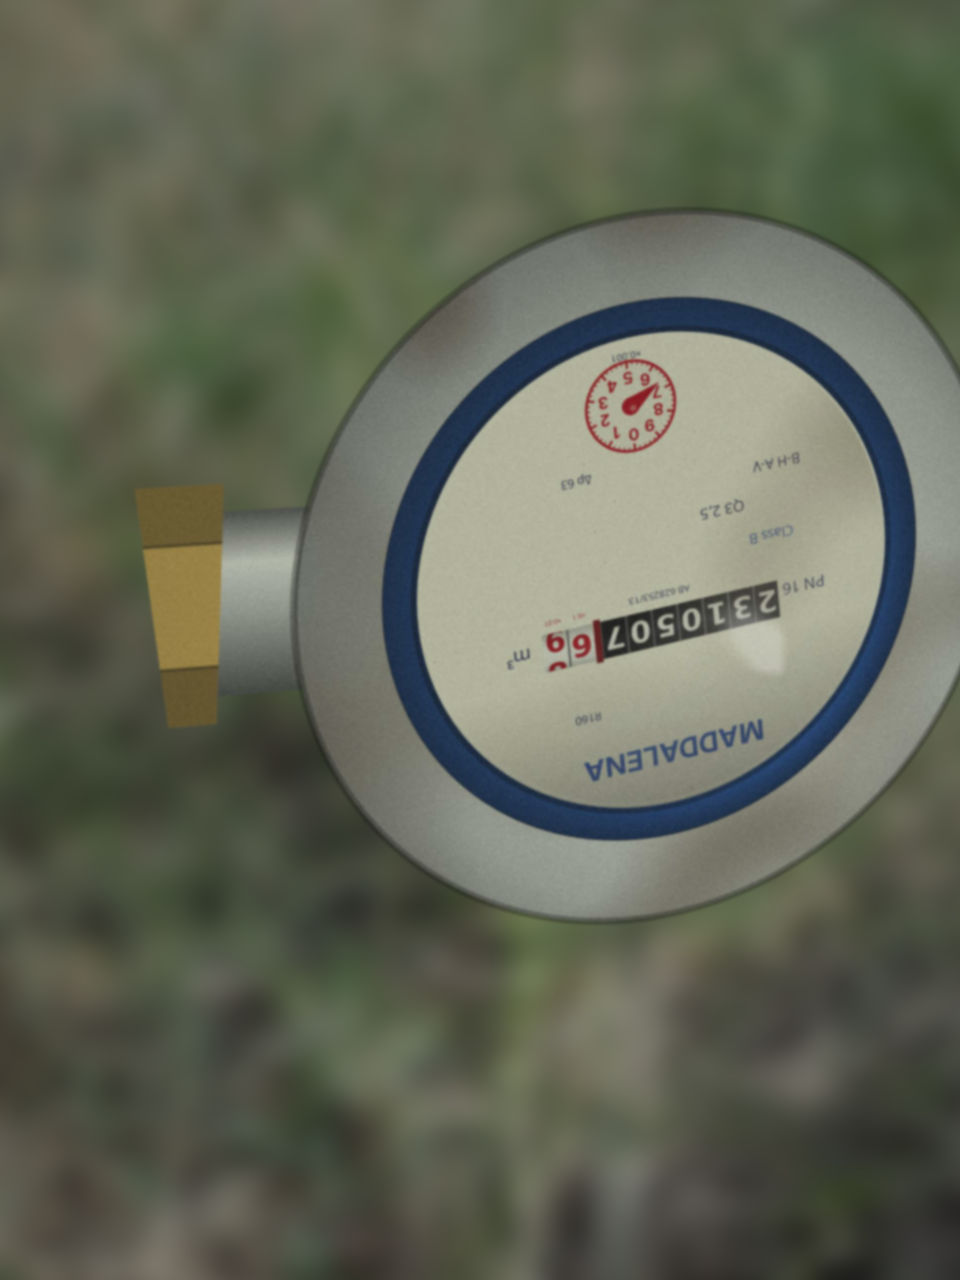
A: 2310507.686,m³
